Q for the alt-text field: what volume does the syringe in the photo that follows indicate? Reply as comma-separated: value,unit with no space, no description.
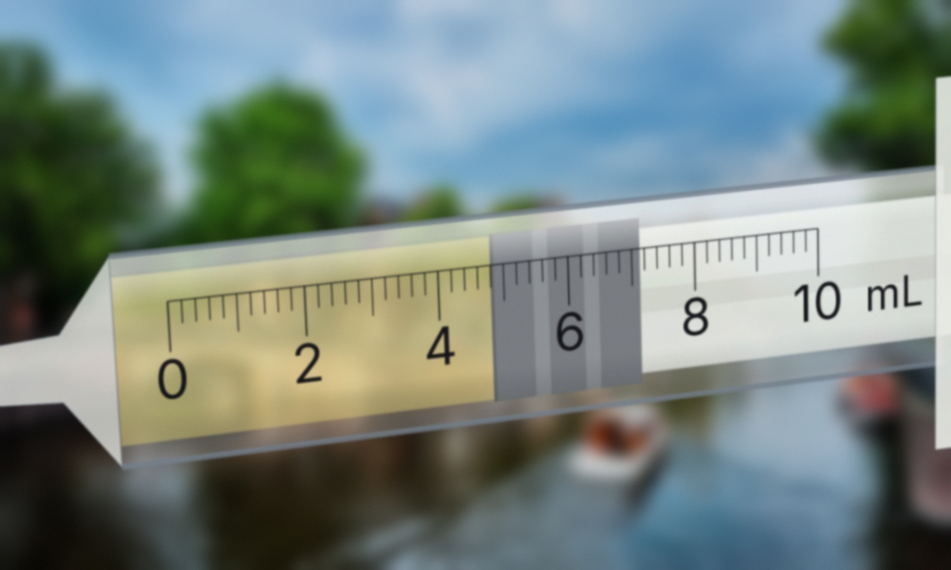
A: 4.8,mL
